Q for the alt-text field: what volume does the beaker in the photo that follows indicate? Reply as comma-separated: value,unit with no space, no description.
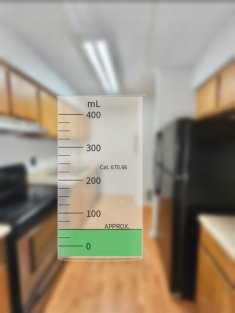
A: 50,mL
